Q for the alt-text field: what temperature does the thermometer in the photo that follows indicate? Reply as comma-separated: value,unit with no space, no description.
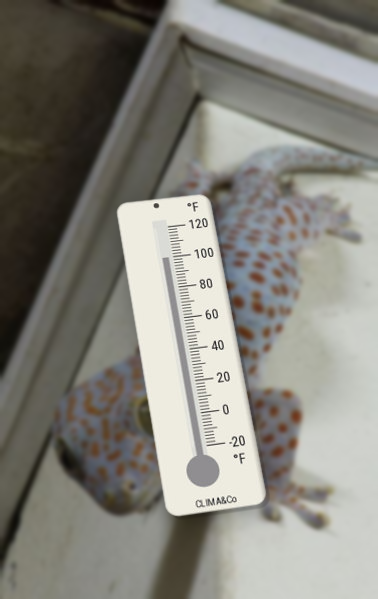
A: 100,°F
